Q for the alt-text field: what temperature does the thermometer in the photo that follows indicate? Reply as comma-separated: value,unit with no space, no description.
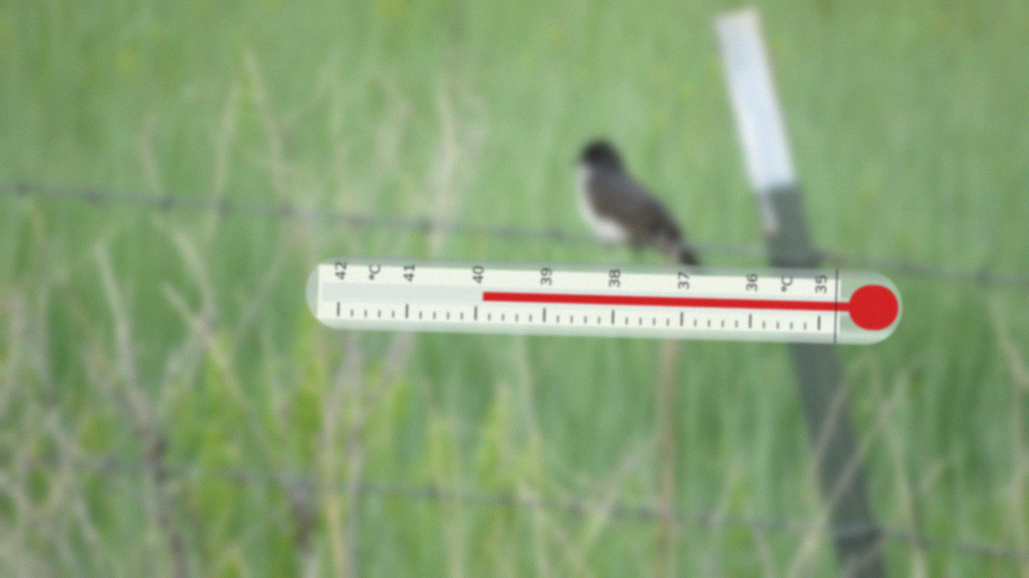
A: 39.9,°C
